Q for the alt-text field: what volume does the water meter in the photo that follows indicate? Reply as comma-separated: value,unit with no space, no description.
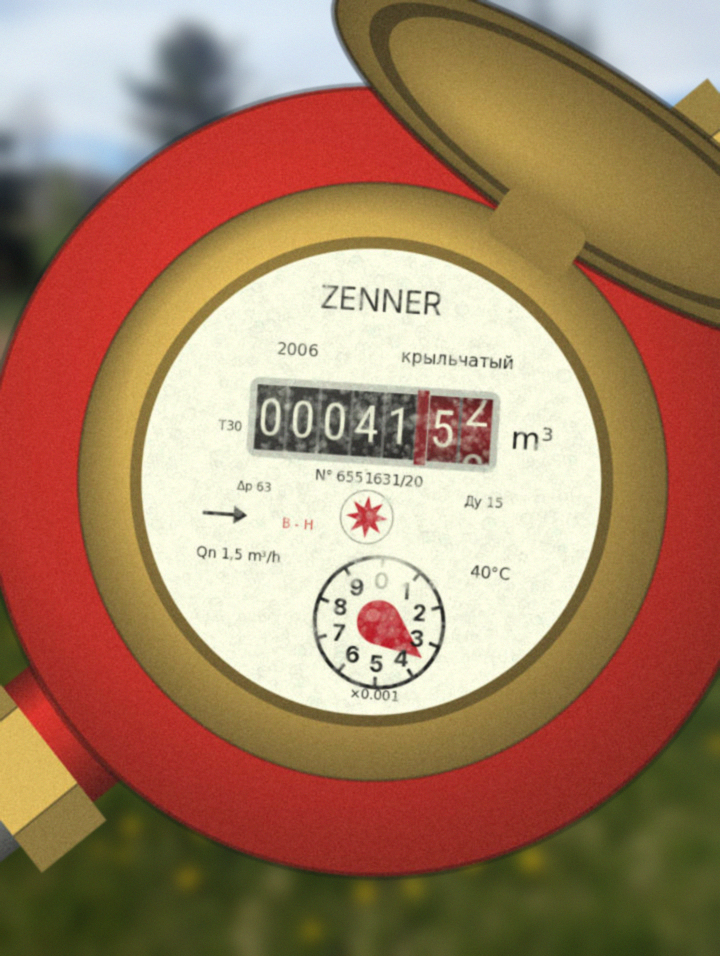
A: 41.523,m³
